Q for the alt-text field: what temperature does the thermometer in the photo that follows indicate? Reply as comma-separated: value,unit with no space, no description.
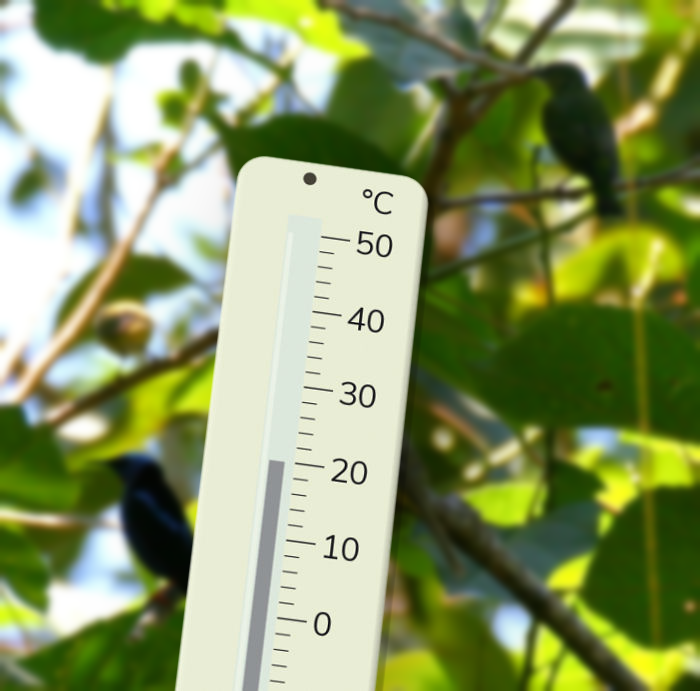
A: 20,°C
